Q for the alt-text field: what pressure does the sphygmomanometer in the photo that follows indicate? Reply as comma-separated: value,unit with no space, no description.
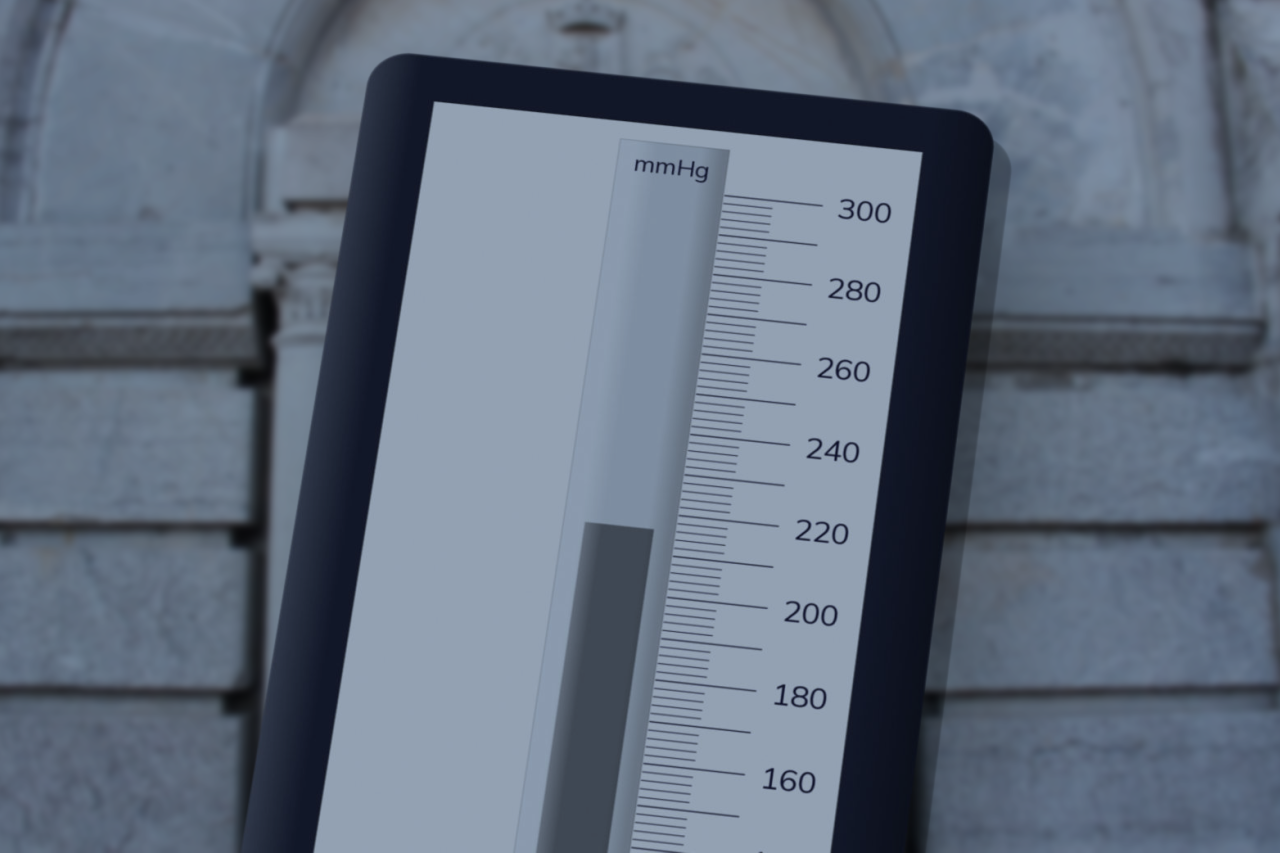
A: 216,mmHg
